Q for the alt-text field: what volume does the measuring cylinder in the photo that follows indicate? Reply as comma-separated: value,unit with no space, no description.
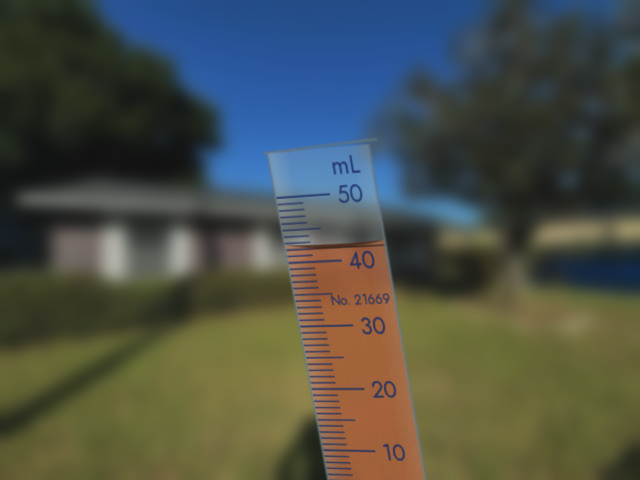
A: 42,mL
